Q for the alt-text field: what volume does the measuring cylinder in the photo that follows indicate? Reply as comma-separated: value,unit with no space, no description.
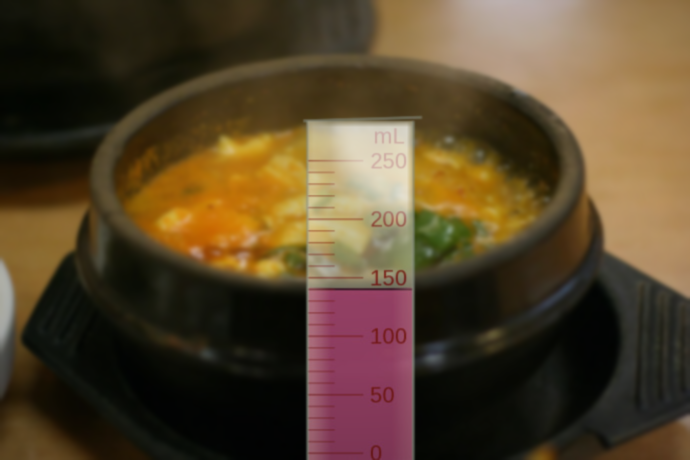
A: 140,mL
